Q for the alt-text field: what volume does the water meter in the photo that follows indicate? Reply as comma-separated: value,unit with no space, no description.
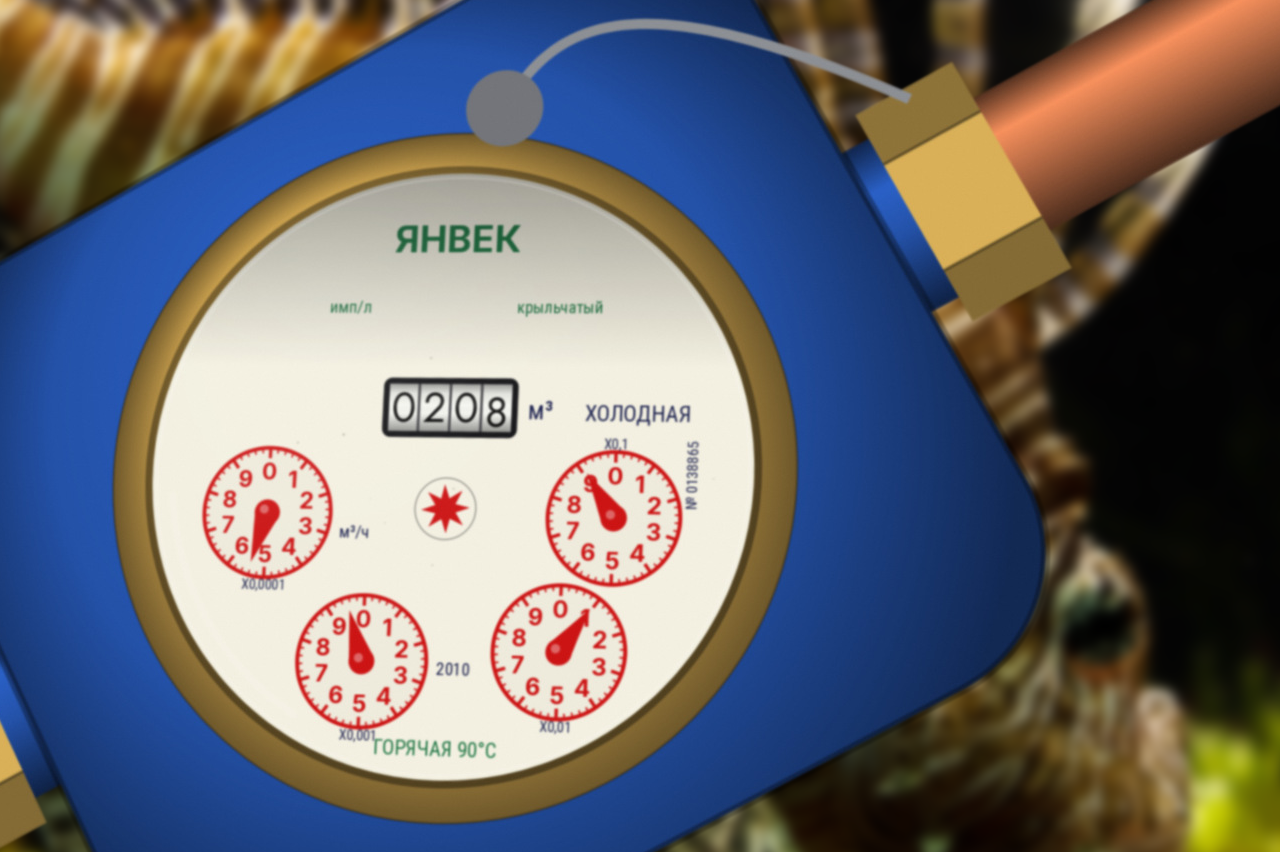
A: 207.9095,m³
